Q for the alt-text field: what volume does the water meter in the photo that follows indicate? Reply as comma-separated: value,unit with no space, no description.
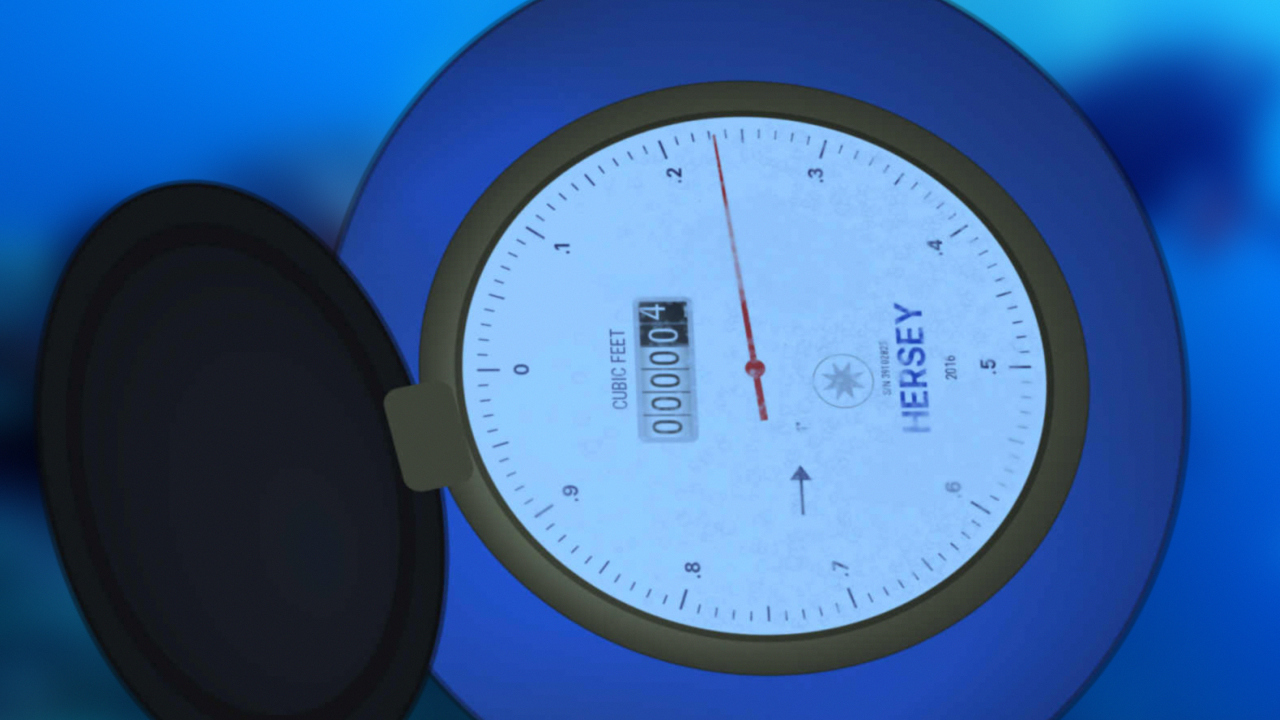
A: 4.23,ft³
